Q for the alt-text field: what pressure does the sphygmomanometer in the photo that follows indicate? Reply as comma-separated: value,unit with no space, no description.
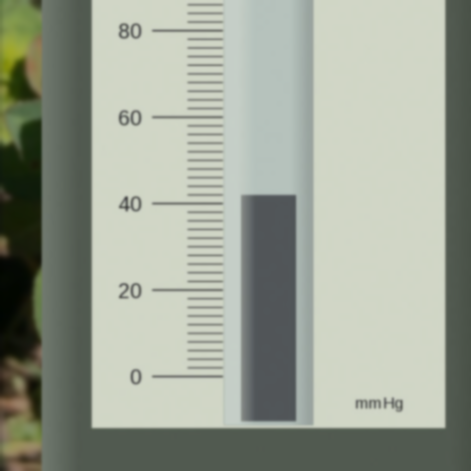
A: 42,mmHg
